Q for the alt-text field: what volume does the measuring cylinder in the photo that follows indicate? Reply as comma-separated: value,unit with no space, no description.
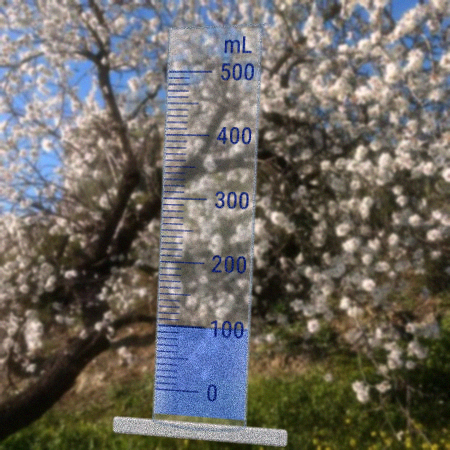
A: 100,mL
